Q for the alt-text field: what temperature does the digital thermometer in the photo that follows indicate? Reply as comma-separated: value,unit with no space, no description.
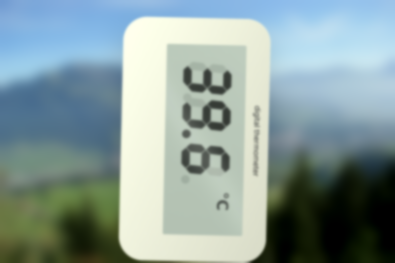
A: 39.6,°C
